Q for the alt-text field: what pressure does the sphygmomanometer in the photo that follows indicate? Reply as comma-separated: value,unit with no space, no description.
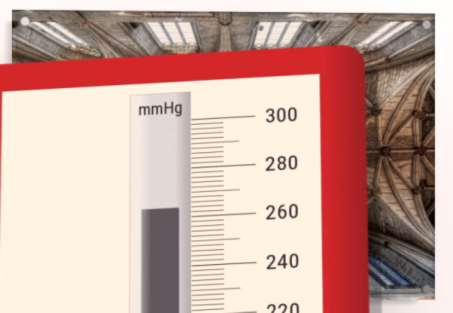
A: 264,mmHg
